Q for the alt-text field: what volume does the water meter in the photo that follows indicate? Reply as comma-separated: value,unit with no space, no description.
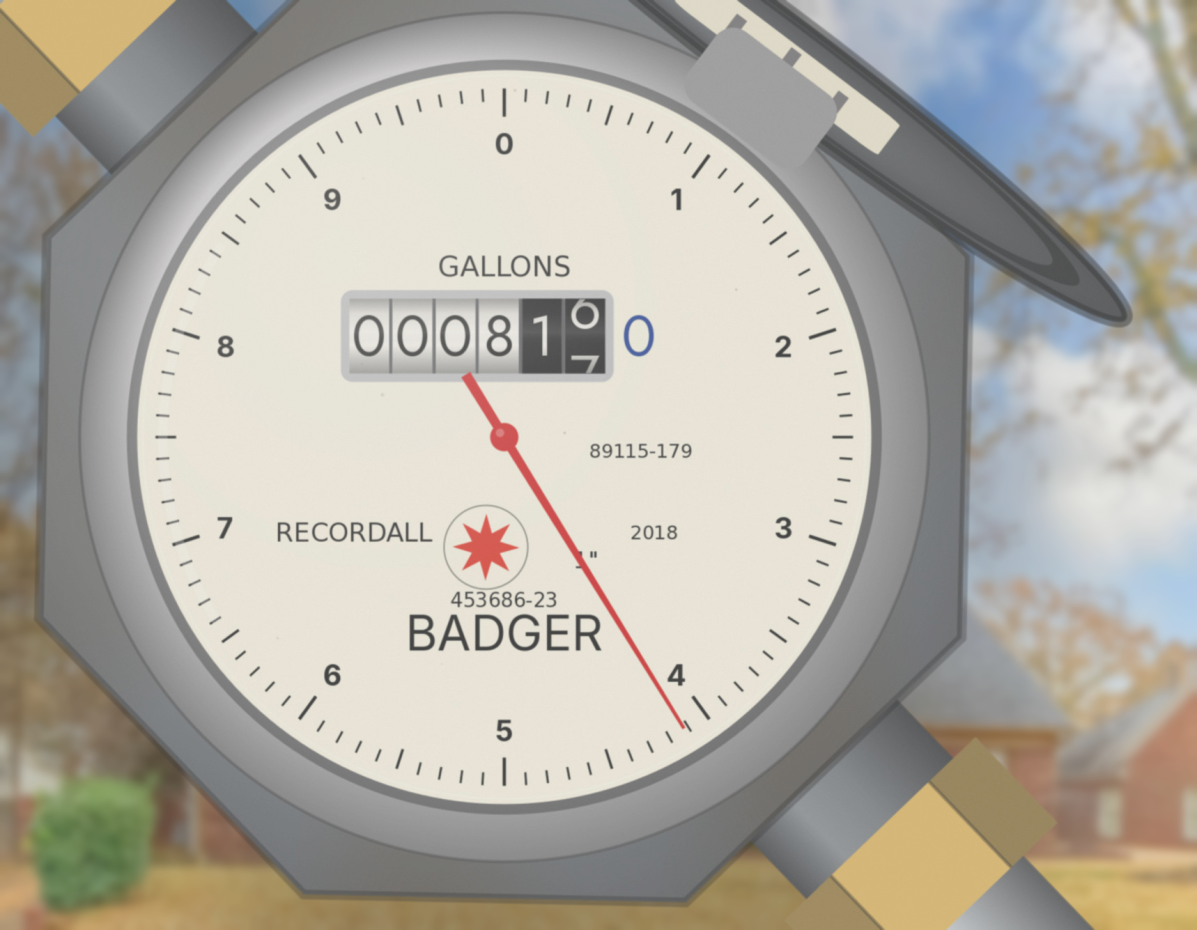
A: 8164.1,gal
